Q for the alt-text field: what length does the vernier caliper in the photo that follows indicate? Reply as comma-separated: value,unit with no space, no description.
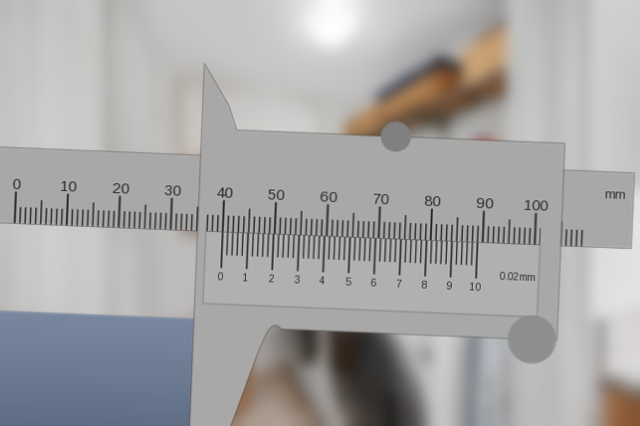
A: 40.0,mm
